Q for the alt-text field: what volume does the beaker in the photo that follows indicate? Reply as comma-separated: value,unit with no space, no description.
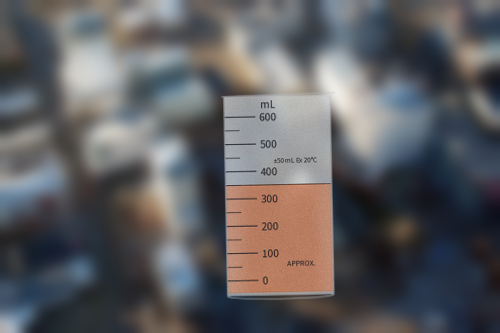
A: 350,mL
